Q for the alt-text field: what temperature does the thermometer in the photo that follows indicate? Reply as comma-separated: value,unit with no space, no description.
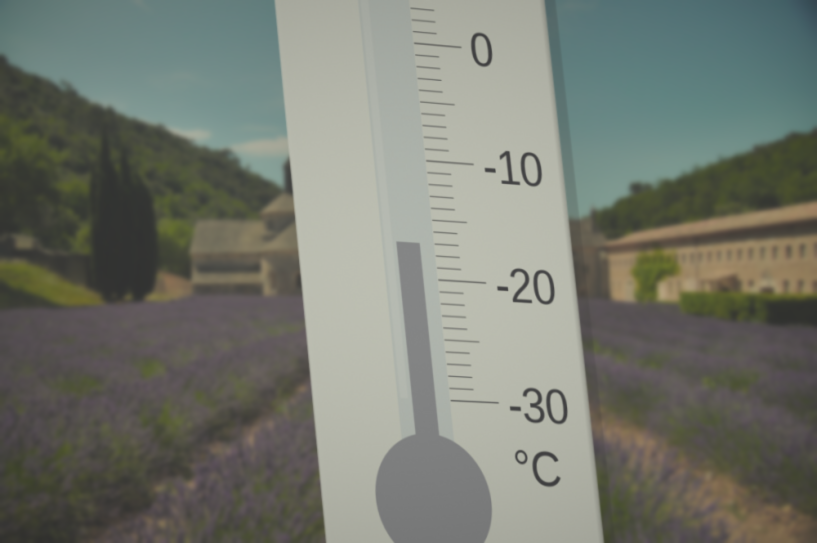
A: -17,°C
